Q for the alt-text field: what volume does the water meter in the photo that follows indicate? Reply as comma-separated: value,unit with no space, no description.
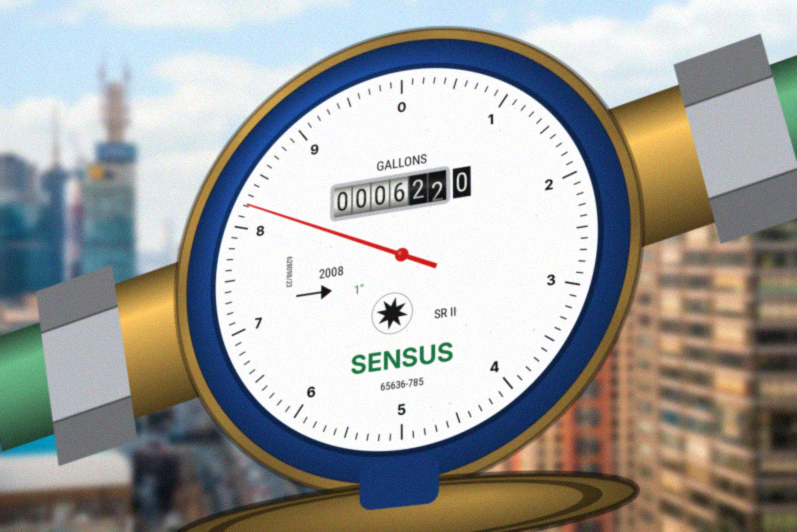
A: 6218.2,gal
